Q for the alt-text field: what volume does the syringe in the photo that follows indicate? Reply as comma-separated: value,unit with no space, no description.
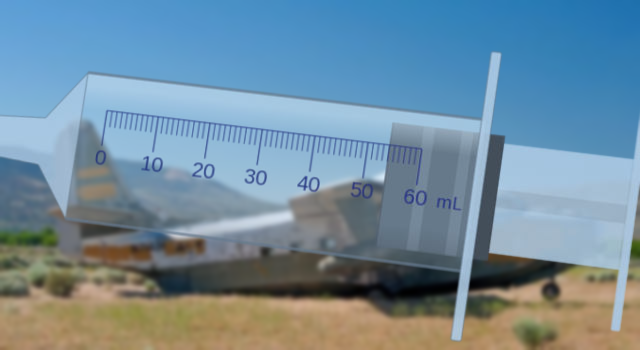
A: 54,mL
